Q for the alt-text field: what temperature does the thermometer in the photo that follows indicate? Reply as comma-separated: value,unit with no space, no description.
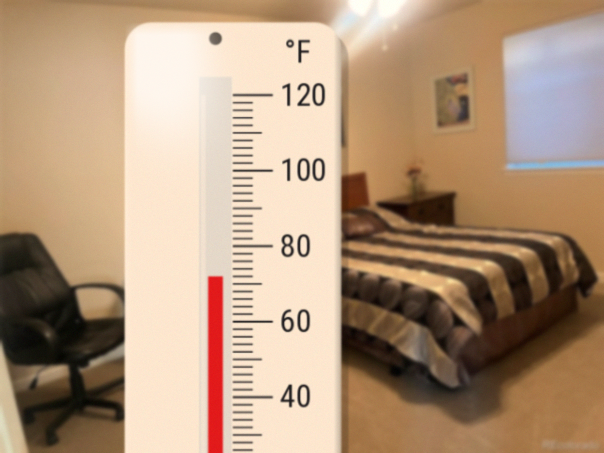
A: 72,°F
